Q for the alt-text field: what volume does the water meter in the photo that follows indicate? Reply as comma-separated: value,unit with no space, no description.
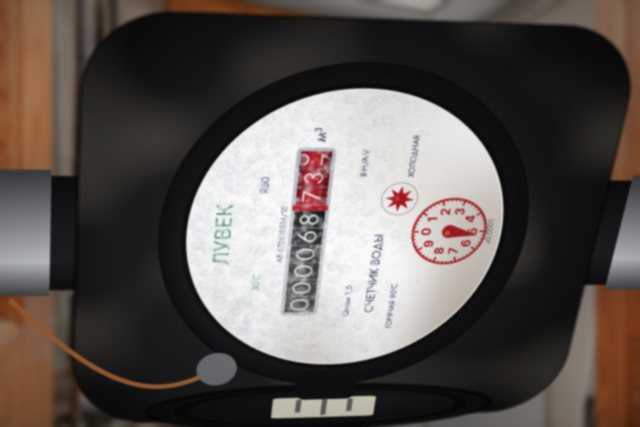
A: 68.7365,m³
